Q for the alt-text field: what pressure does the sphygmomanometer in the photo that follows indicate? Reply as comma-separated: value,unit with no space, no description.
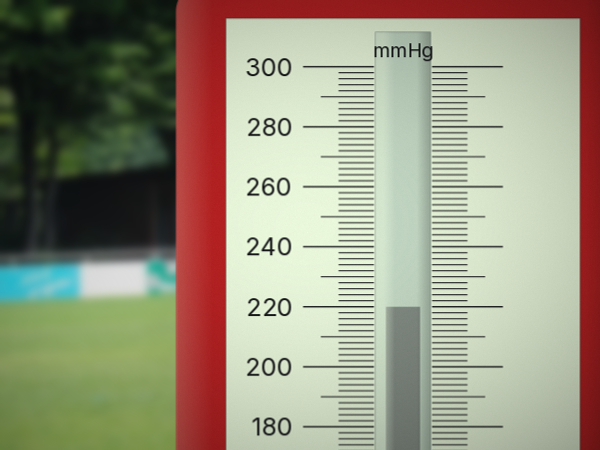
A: 220,mmHg
